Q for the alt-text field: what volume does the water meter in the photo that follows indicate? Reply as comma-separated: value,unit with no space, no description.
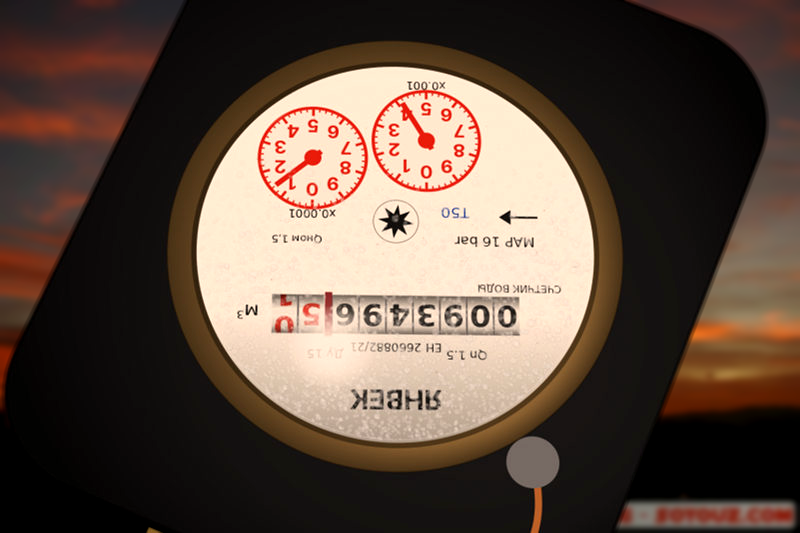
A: 93496.5041,m³
